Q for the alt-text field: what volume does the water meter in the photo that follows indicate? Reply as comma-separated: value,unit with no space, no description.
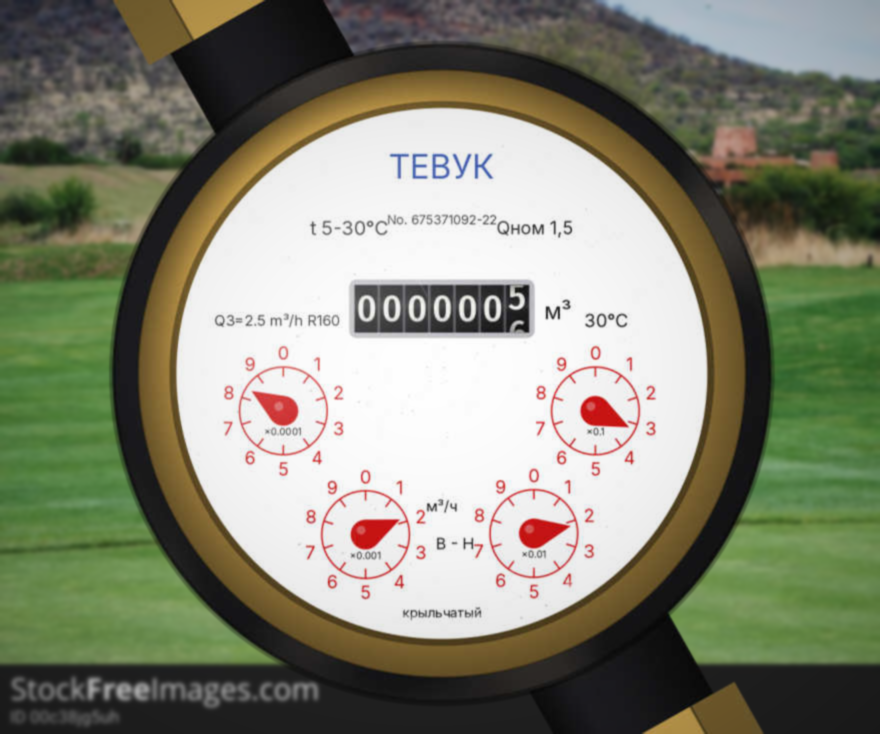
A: 5.3218,m³
